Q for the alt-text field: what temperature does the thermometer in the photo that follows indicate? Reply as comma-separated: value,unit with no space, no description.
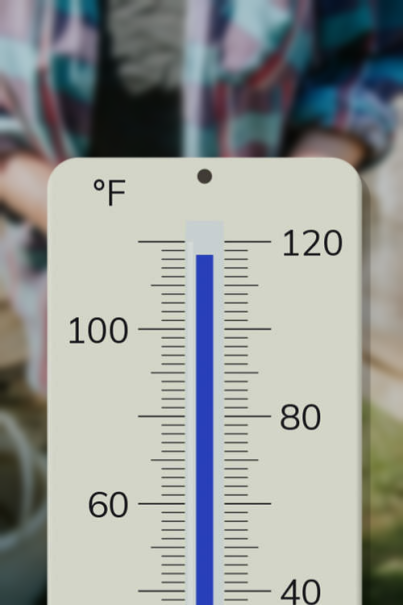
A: 117,°F
